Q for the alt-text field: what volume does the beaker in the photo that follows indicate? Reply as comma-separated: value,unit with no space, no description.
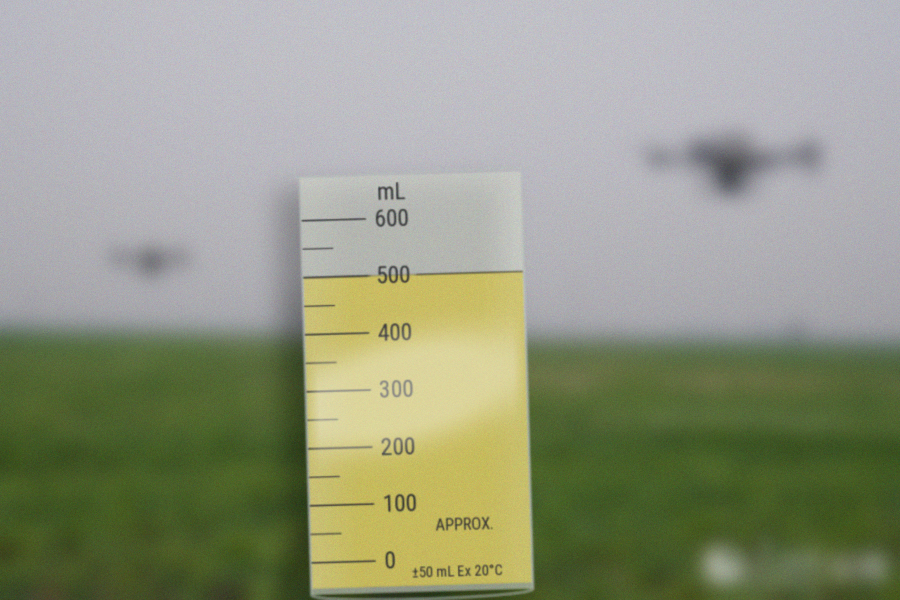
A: 500,mL
